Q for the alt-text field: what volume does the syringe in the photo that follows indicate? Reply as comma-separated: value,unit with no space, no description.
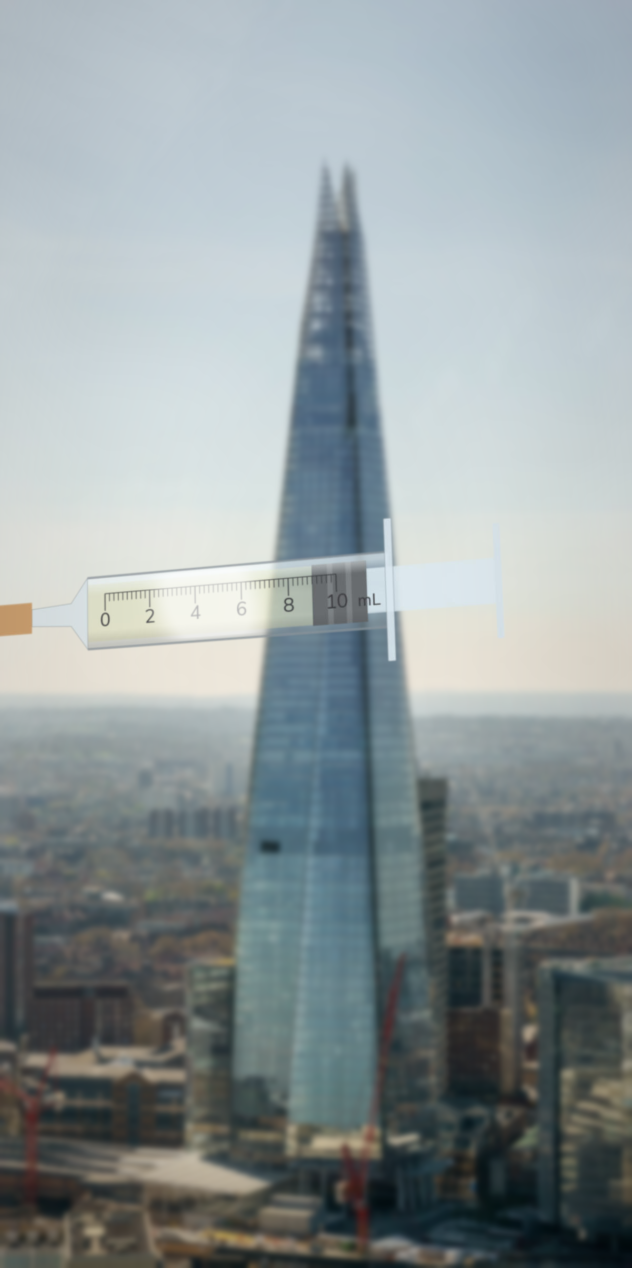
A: 9,mL
